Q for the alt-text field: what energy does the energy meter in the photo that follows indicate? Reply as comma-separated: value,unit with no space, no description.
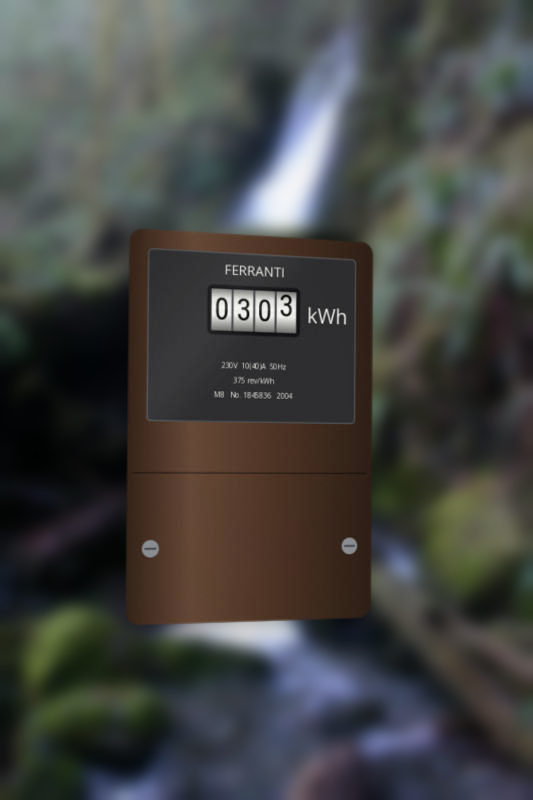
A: 303,kWh
